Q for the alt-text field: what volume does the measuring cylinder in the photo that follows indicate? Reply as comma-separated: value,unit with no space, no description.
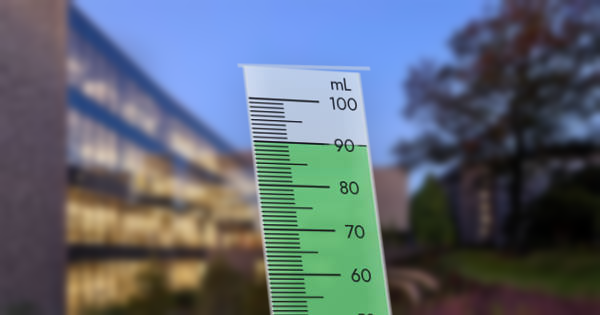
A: 90,mL
